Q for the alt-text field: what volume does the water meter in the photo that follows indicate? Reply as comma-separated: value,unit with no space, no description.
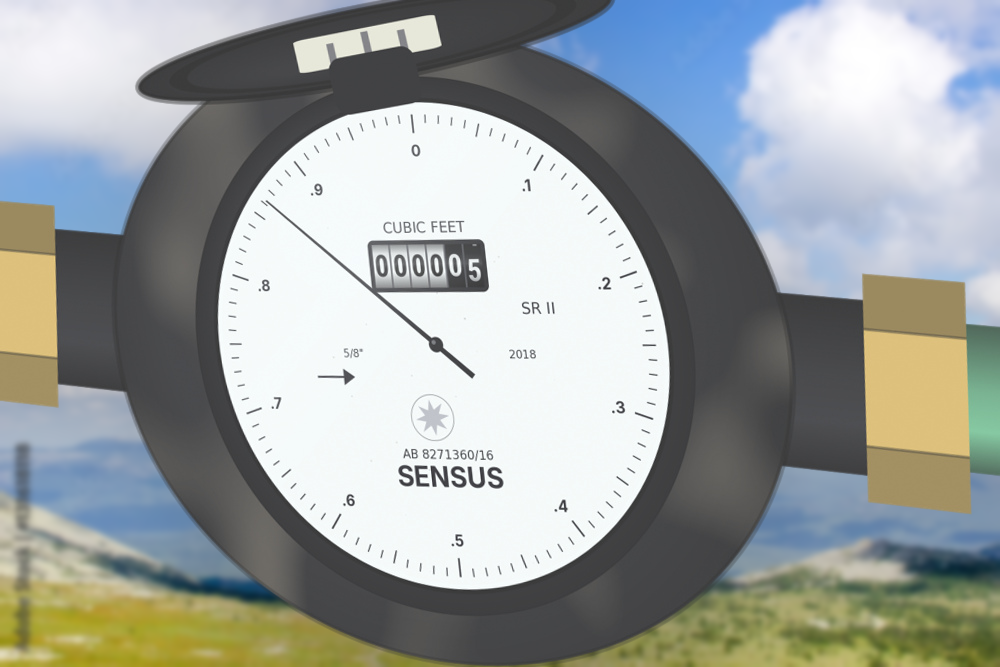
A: 4.86,ft³
